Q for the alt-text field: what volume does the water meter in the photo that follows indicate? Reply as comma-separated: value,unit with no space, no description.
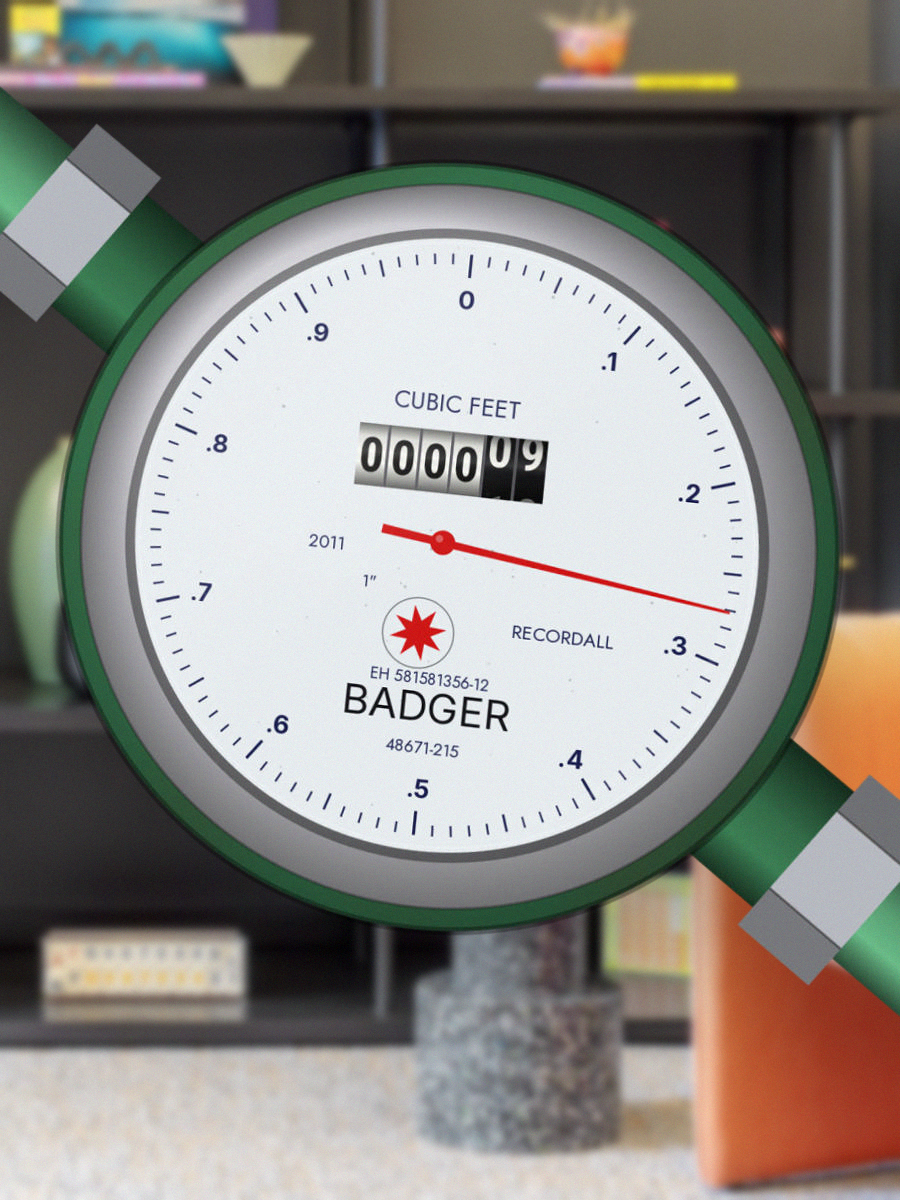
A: 9.27,ft³
